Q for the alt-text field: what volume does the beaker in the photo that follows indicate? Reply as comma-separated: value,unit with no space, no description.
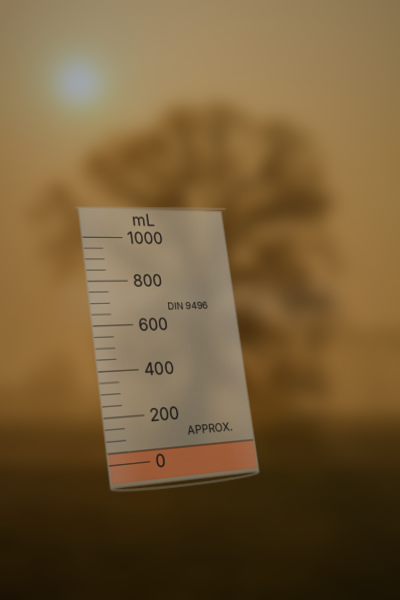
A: 50,mL
